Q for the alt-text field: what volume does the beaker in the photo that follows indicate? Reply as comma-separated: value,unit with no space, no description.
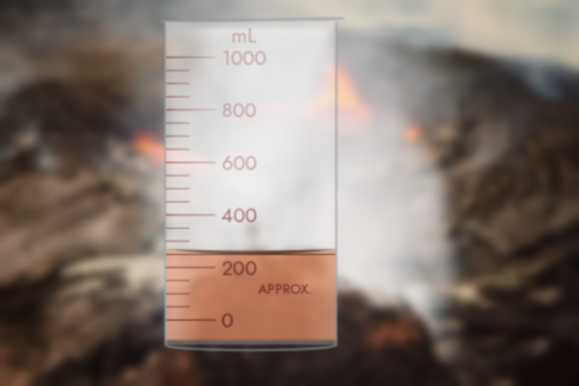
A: 250,mL
